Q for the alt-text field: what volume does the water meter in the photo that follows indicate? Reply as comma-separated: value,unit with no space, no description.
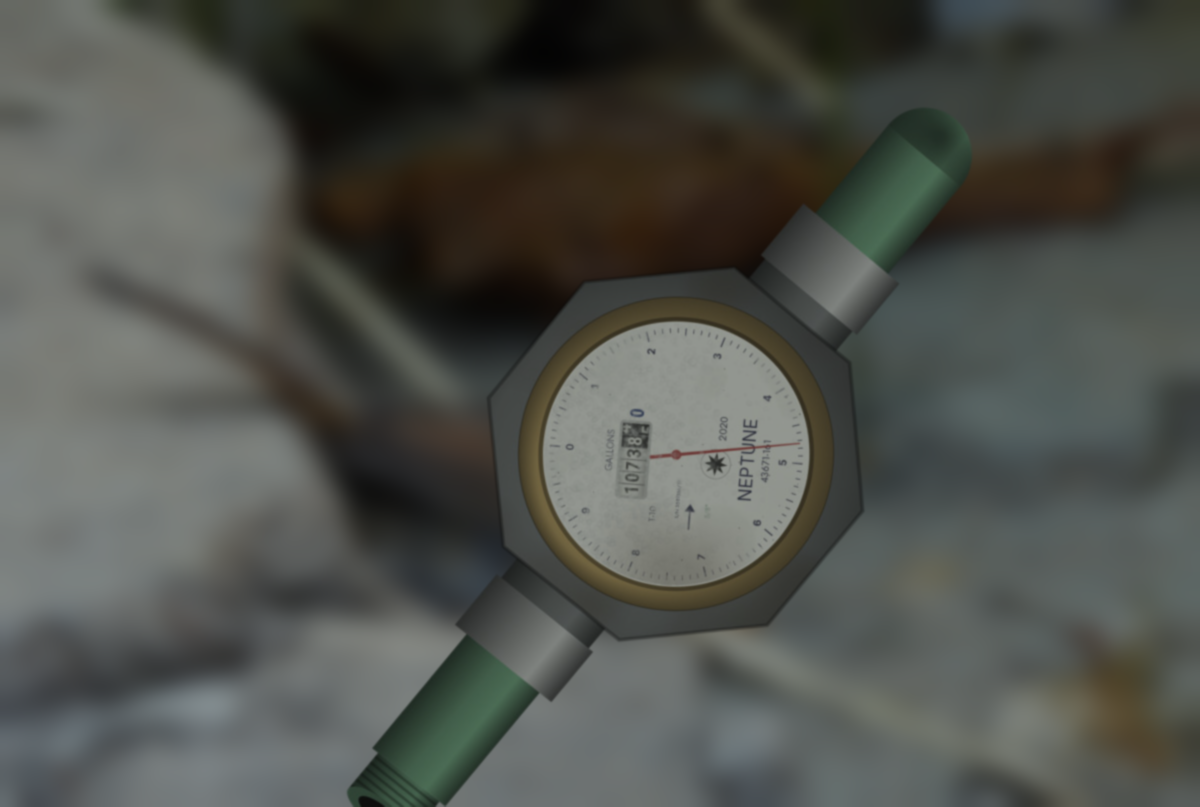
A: 1073844.7,gal
